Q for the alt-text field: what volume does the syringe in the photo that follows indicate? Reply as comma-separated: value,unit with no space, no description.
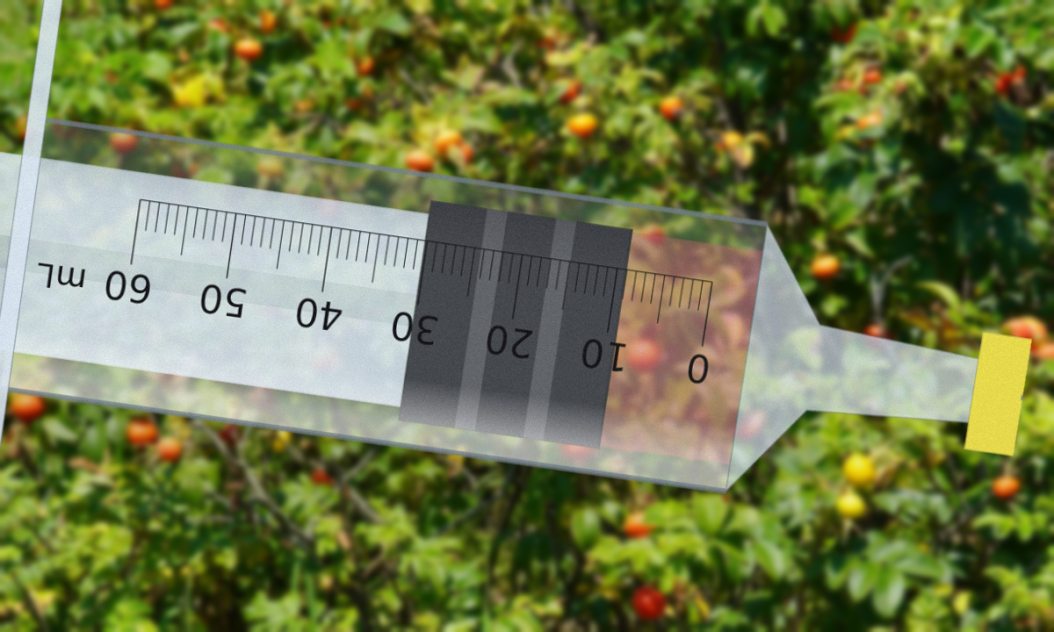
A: 9,mL
